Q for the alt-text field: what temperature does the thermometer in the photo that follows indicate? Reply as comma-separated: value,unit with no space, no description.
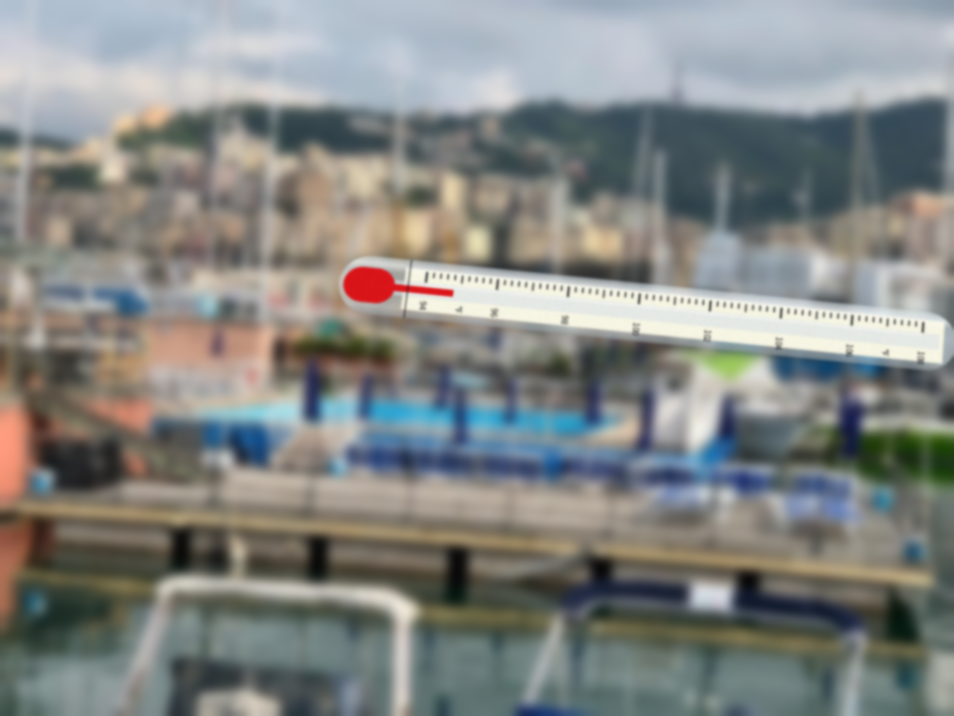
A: 94.8,°F
